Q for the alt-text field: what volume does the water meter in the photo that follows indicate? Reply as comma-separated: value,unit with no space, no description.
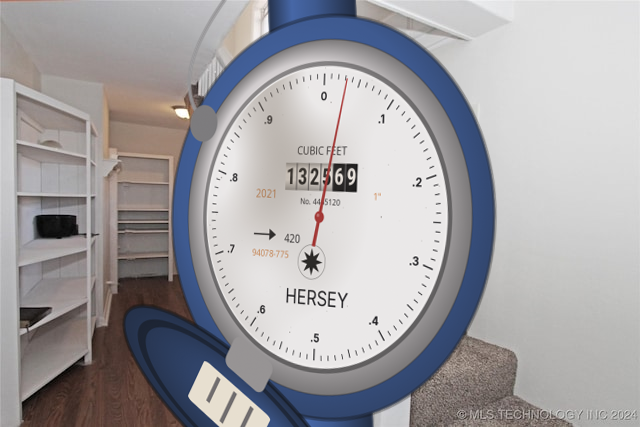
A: 132569.03,ft³
